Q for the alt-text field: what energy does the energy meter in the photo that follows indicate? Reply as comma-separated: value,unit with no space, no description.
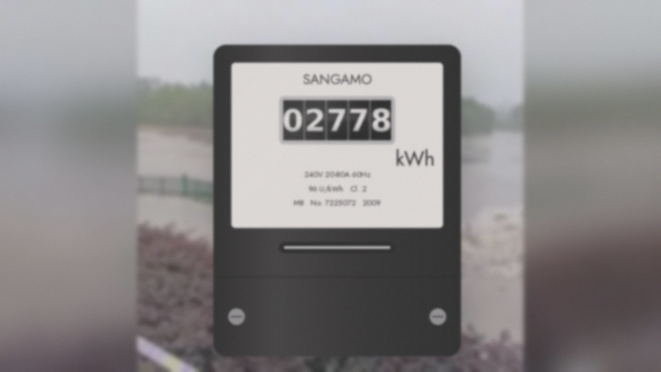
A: 2778,kWh
